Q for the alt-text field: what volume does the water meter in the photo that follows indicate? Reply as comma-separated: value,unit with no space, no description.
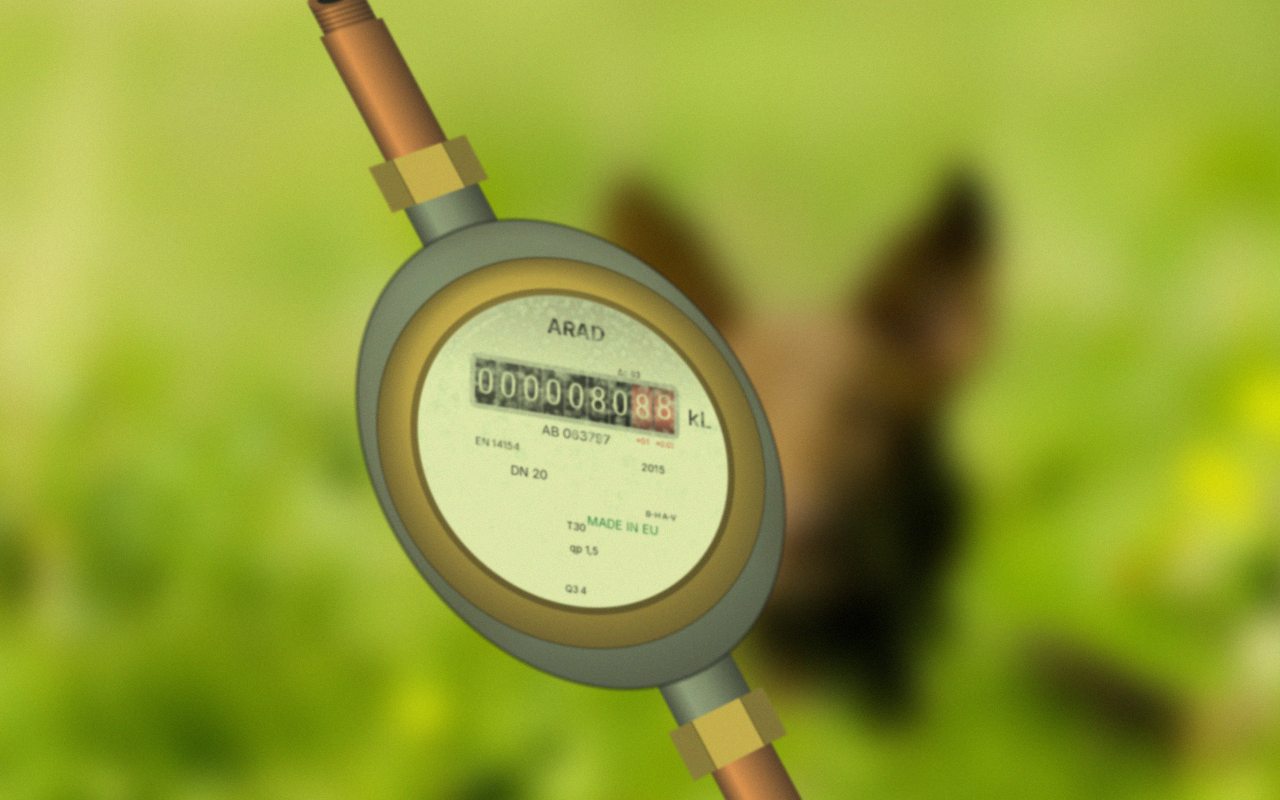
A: 80.88,kL
